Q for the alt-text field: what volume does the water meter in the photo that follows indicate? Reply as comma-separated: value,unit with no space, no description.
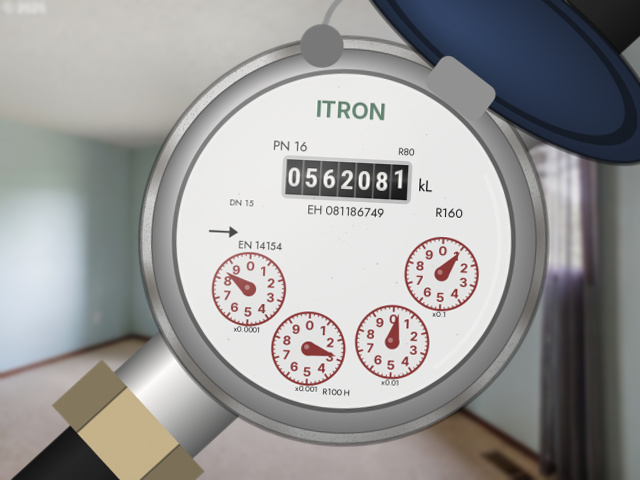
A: 562081.1028,kL
